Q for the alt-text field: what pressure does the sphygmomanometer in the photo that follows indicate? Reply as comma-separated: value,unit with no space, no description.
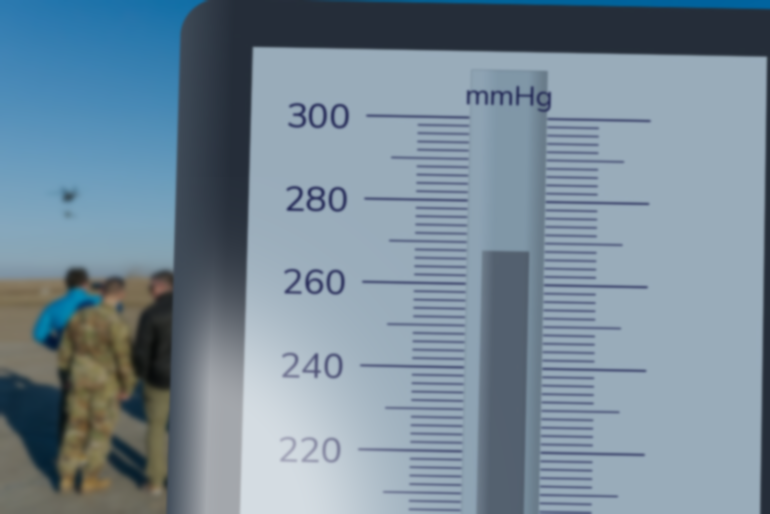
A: 268,mmHg
